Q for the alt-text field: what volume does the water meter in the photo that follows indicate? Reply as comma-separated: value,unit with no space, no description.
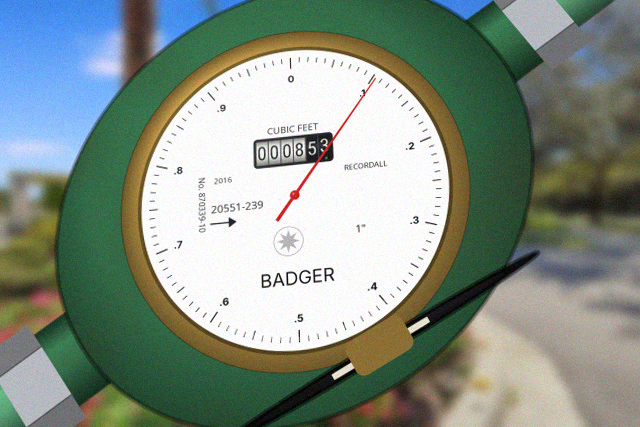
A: 853.10,ft³
